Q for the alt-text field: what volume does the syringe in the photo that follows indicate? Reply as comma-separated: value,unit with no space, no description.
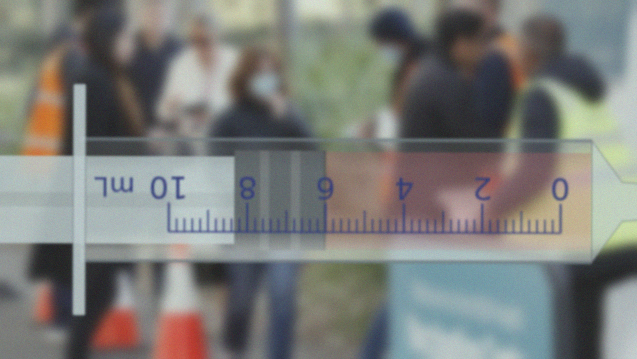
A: 6,mL
